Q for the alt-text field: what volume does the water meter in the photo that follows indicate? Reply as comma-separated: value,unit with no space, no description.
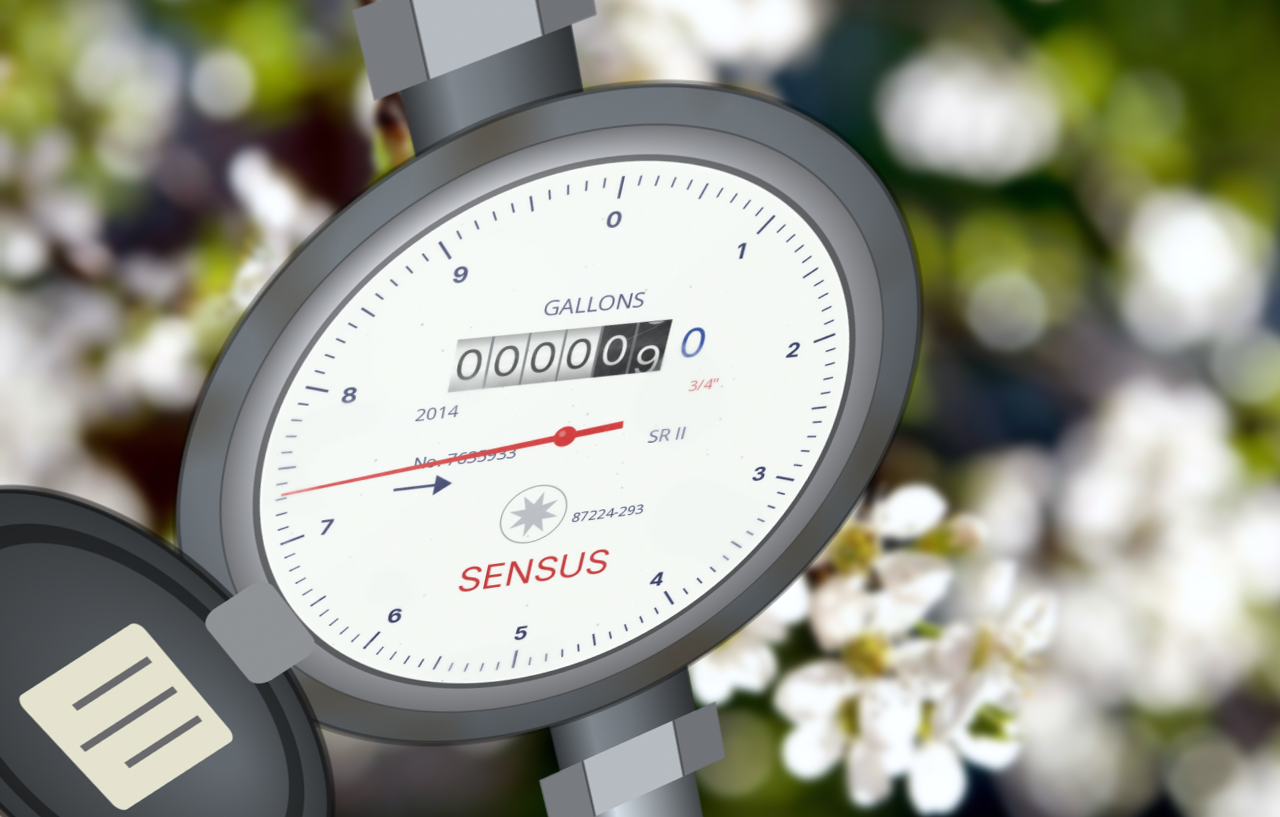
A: 87.3,gal
